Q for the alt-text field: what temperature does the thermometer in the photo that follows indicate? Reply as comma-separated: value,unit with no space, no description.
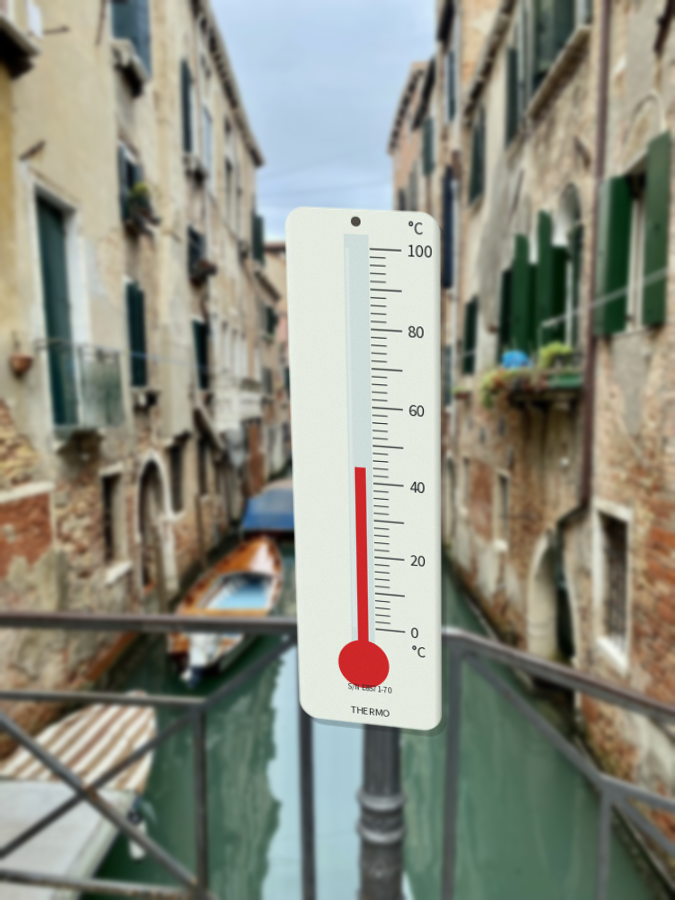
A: 44,°C
